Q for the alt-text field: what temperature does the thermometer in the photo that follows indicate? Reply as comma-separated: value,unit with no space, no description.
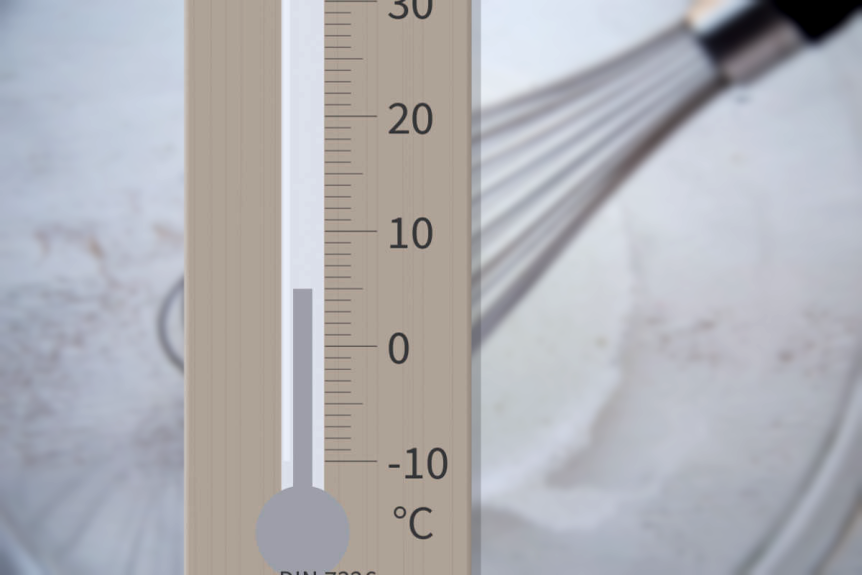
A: 5,°C
